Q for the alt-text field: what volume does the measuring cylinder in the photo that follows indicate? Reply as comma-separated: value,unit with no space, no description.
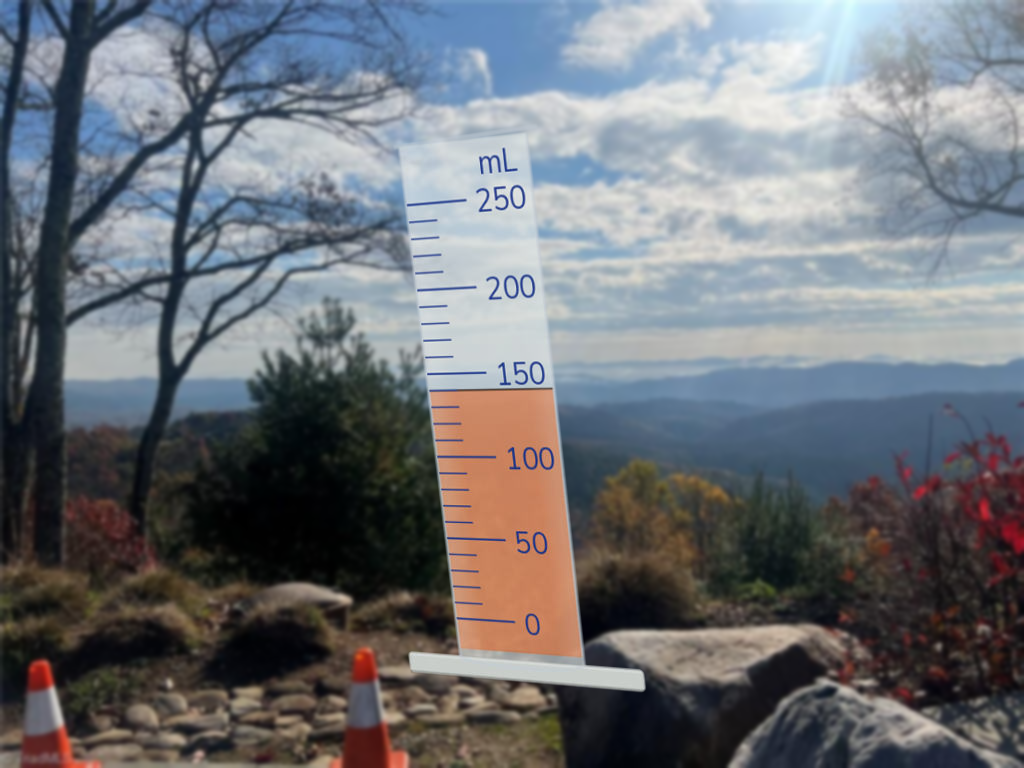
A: 140,mL
